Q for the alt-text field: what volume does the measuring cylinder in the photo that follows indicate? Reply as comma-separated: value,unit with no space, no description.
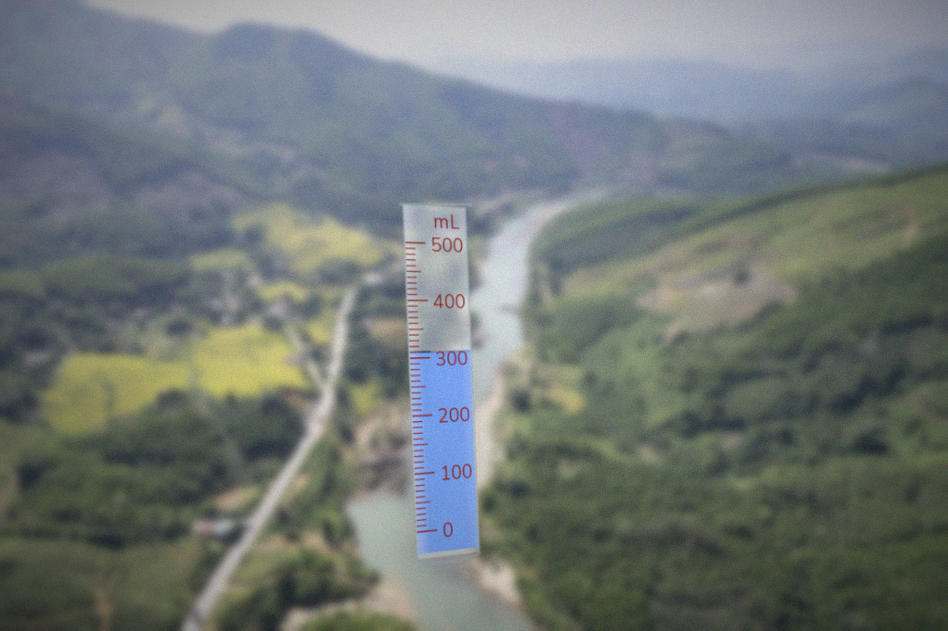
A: 310,mL
